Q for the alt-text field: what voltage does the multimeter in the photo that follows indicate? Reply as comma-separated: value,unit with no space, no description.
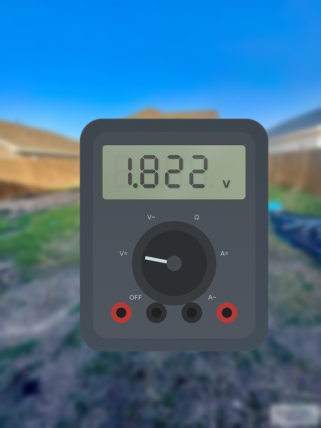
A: 1.822,V
